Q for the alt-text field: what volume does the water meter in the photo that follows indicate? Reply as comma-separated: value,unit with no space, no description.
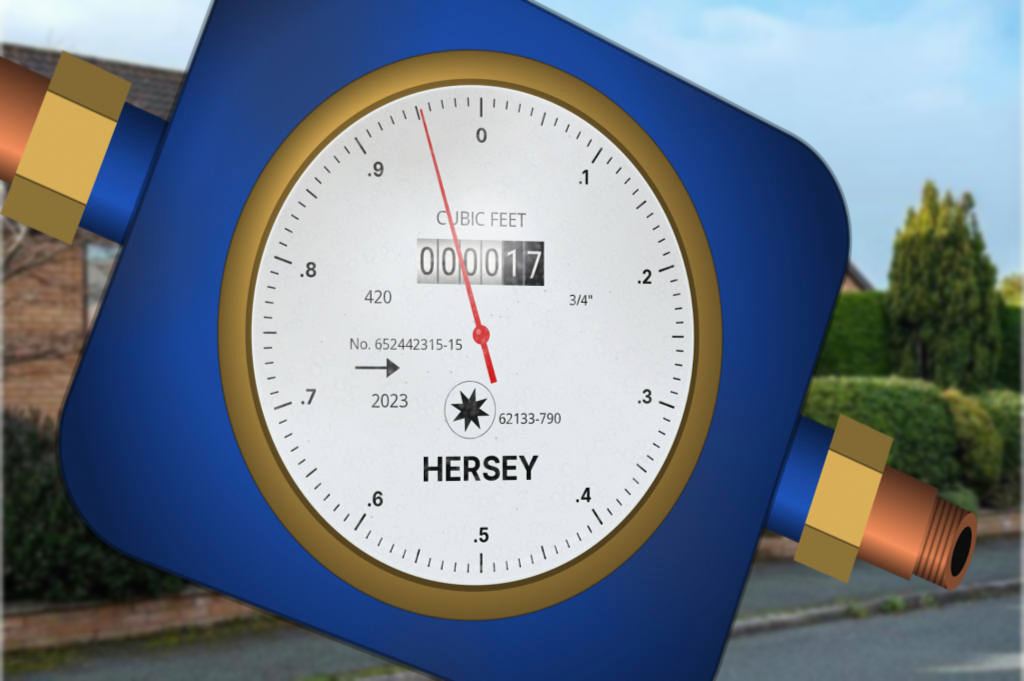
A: 16.95,ft³
